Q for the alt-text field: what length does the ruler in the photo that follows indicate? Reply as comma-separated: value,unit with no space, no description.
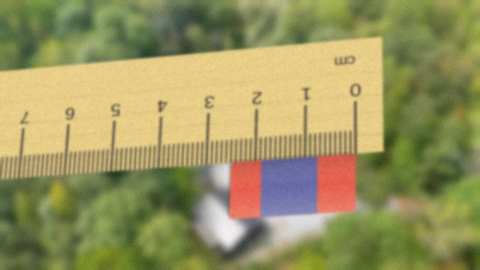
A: 2.5,cm
